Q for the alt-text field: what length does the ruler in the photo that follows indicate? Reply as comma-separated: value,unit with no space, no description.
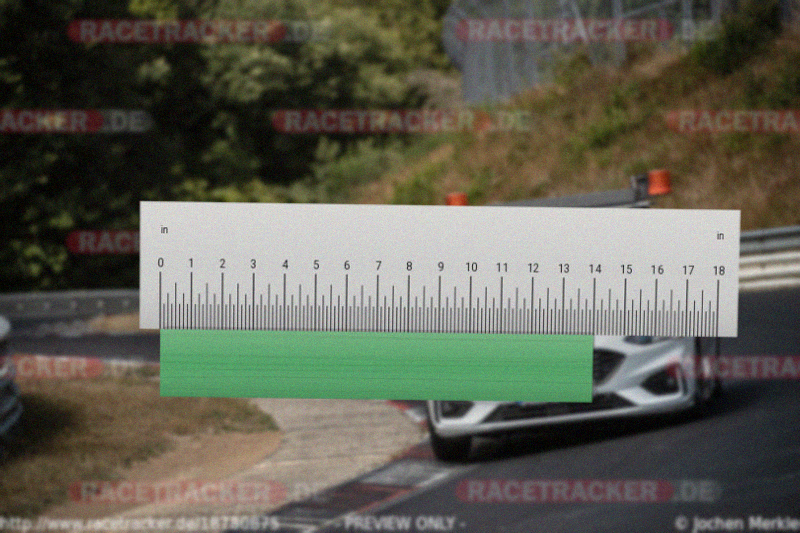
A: 14,in
